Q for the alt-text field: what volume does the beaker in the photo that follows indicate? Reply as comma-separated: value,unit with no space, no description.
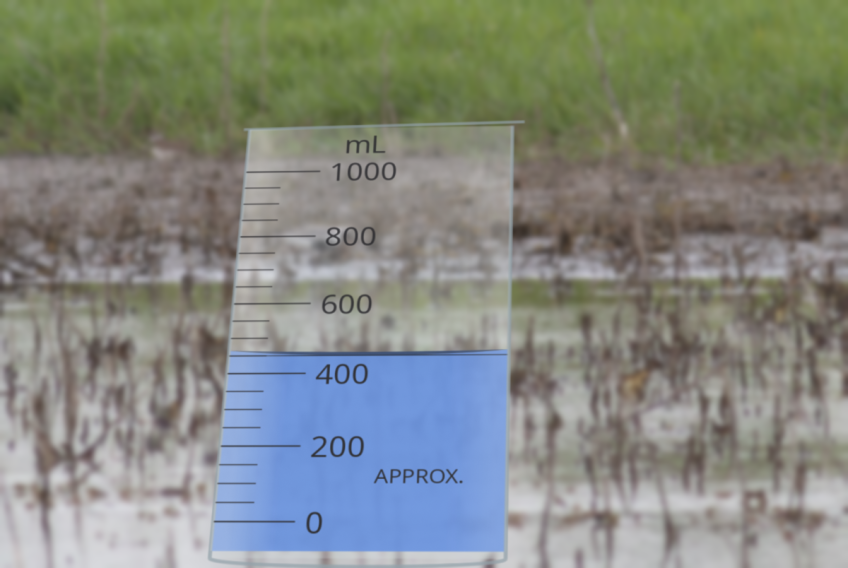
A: 450,mL
